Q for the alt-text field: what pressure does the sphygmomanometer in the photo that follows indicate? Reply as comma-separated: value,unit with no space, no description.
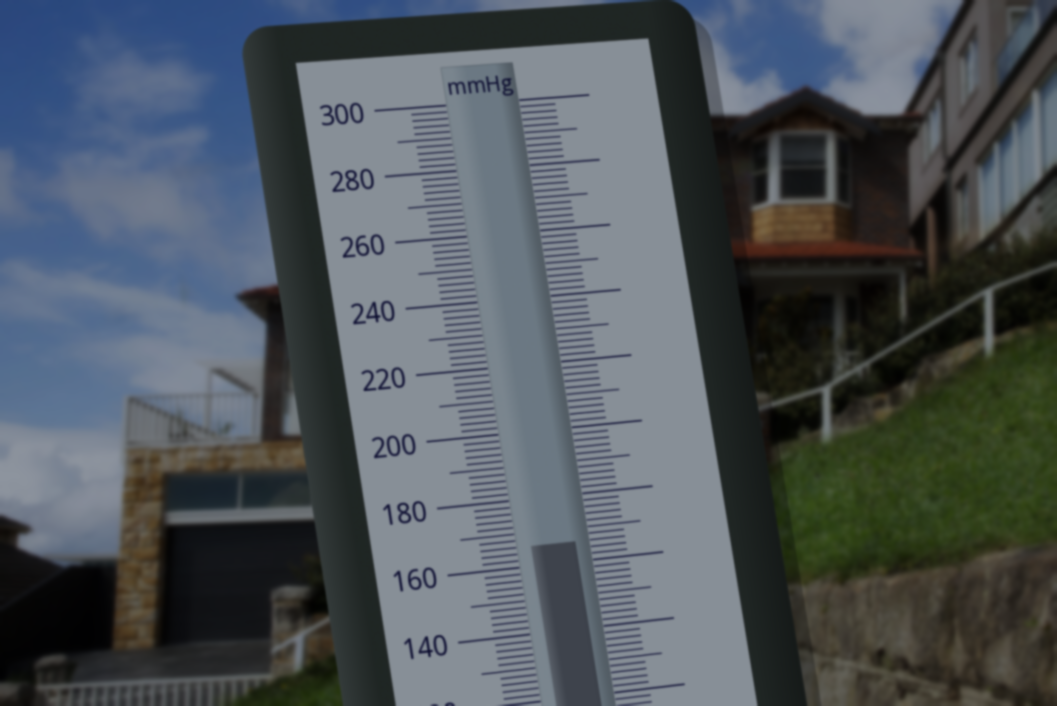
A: 166,mmHg
